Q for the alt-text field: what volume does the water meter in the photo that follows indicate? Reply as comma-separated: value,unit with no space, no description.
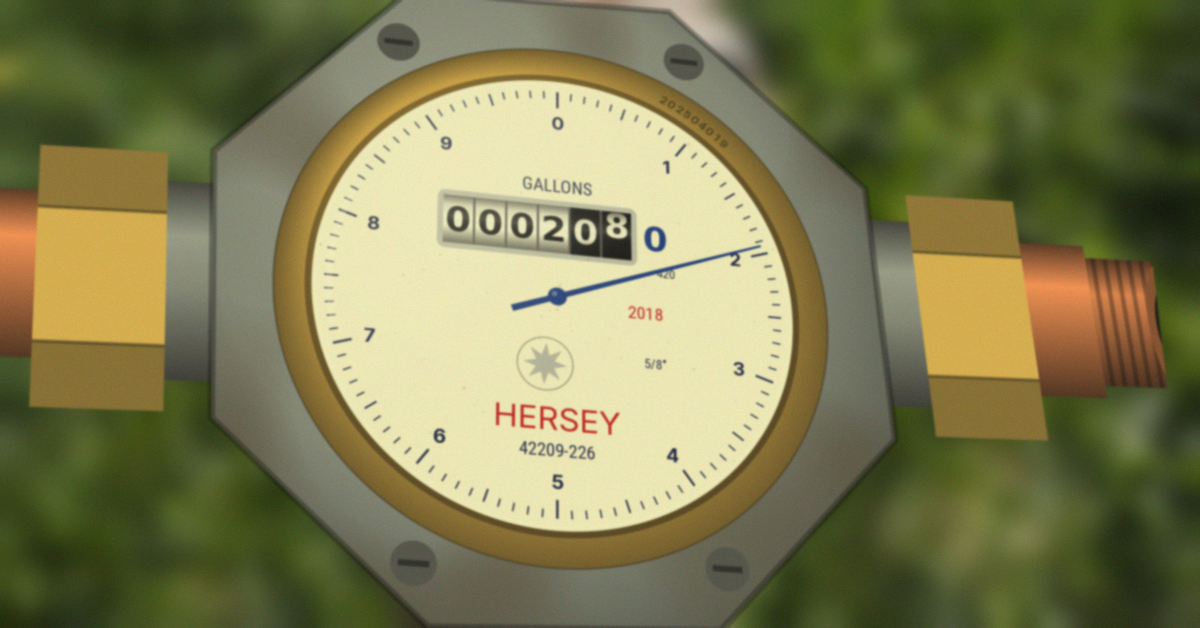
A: 2081.9,gal
